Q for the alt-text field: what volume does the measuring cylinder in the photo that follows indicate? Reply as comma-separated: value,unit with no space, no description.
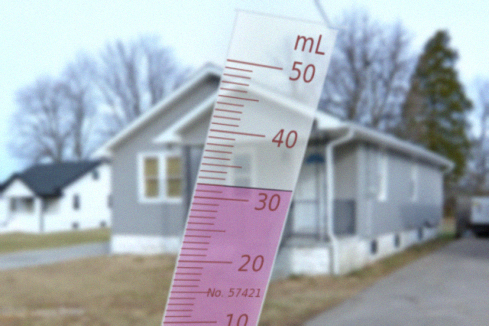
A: 32,mL
